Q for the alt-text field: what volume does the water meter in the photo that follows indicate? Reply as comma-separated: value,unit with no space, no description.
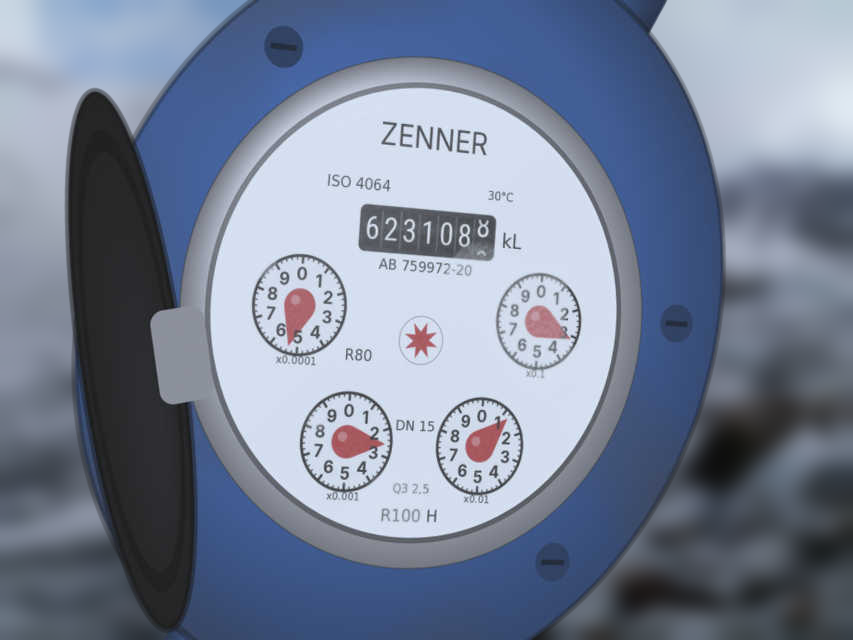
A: 6231088.3125,kL
